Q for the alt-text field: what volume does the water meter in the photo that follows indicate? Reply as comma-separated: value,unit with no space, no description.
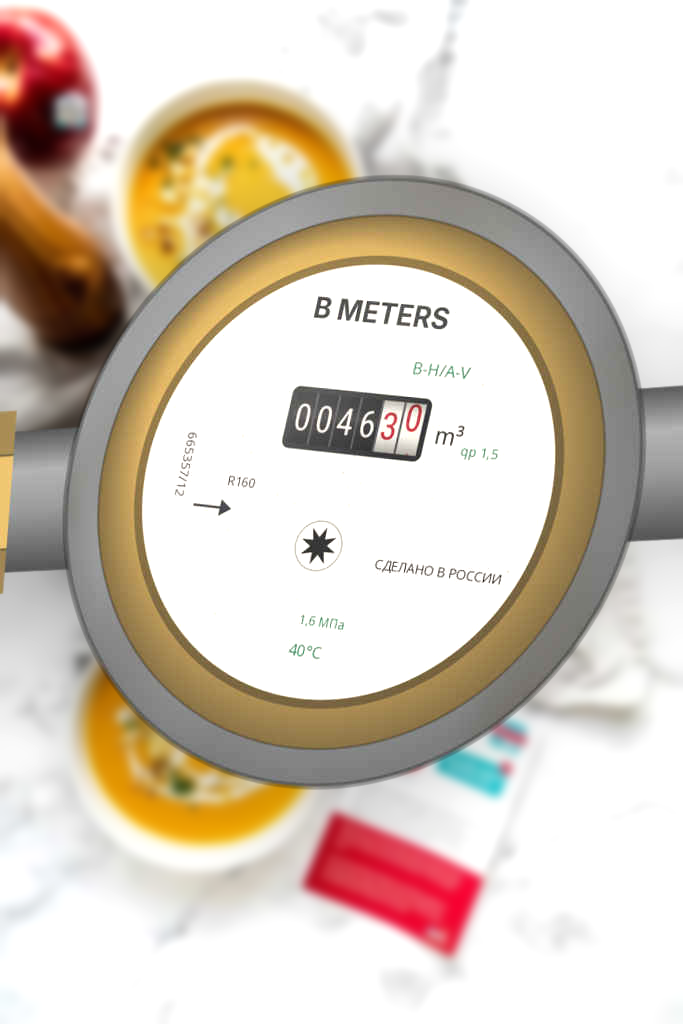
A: 46.30,m³
